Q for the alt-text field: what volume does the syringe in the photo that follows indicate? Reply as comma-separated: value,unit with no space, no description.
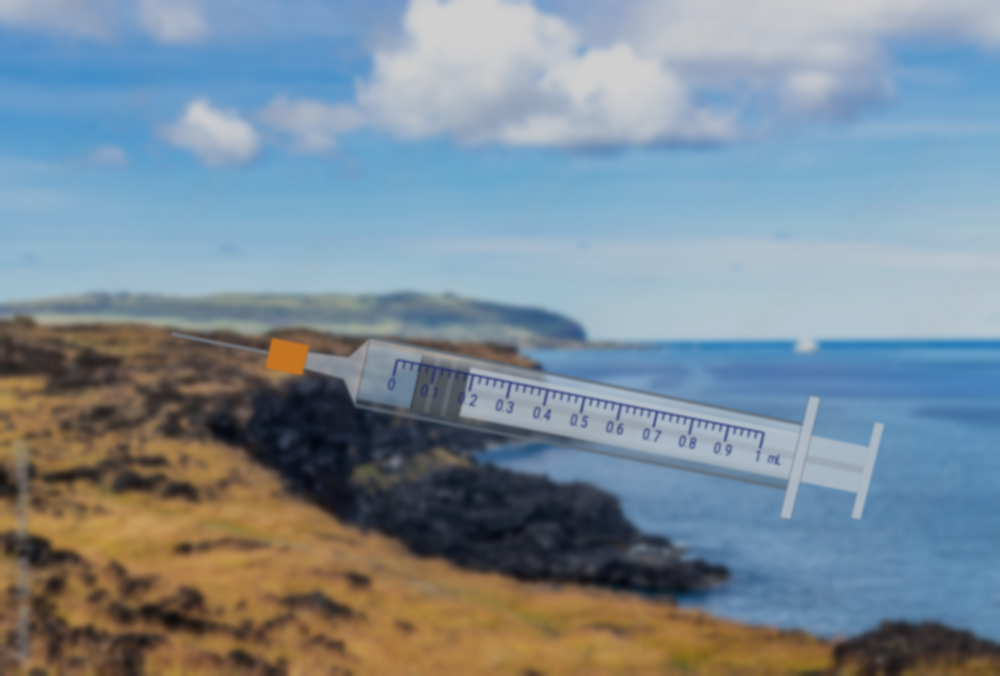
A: 0.06,mL
